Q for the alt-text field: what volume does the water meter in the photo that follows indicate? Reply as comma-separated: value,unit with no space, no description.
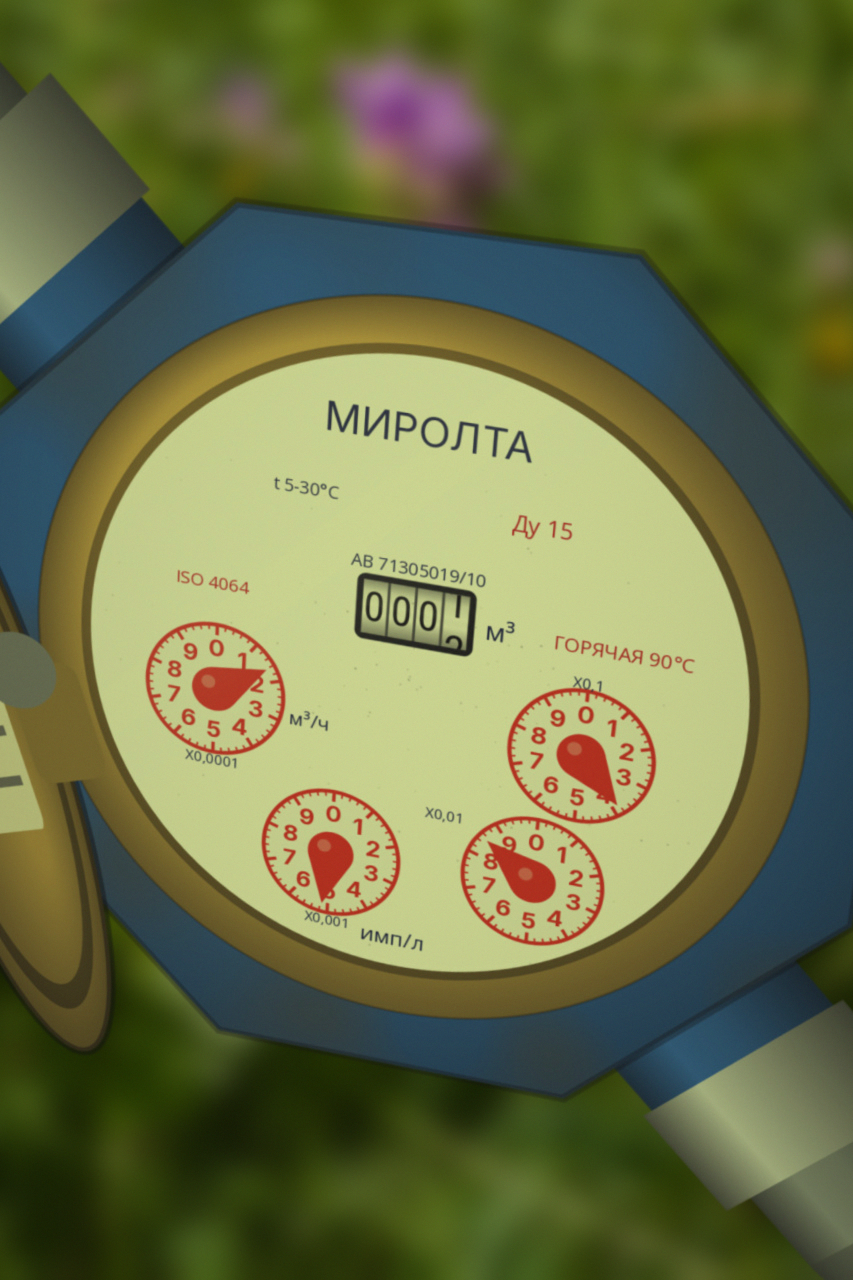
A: 1.3851,m³
